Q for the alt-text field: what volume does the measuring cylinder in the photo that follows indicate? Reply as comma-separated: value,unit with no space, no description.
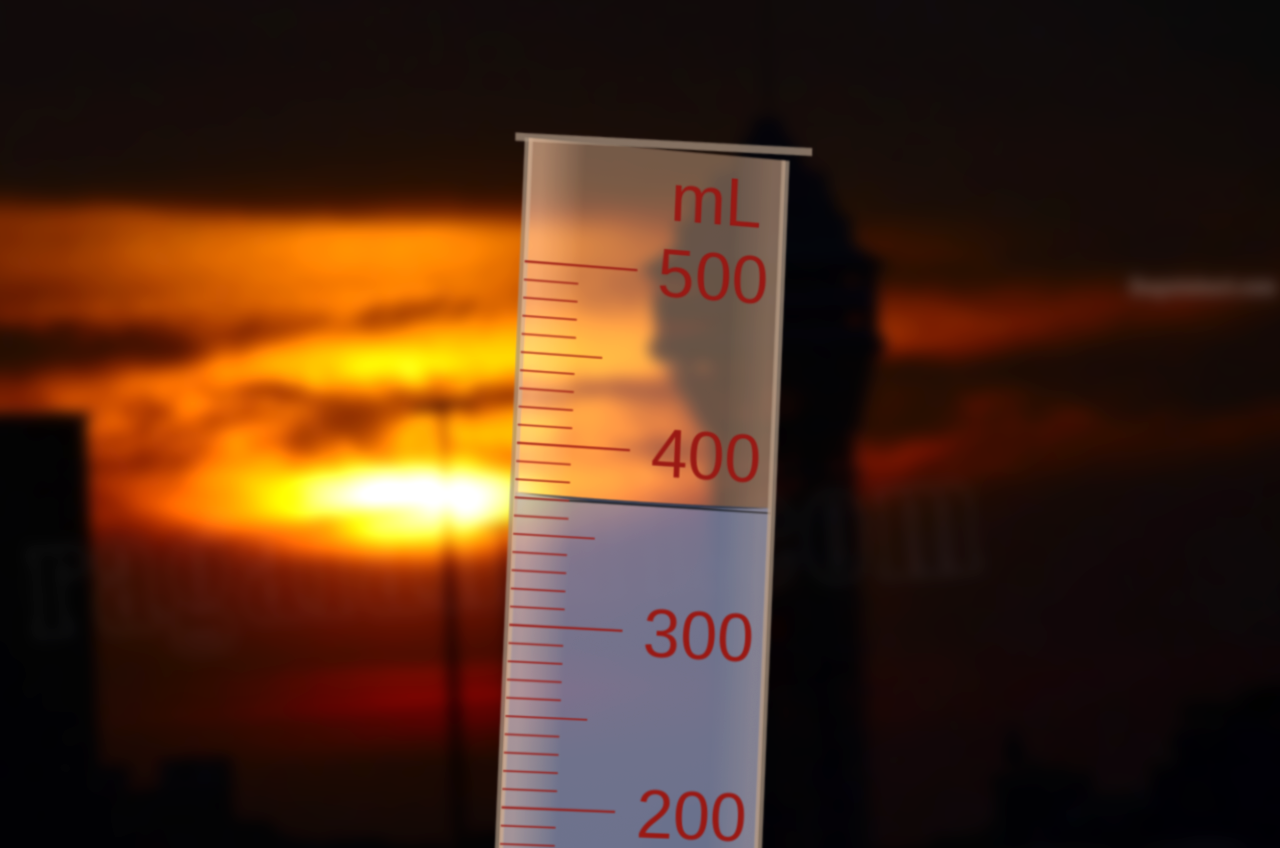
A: 370,mL
